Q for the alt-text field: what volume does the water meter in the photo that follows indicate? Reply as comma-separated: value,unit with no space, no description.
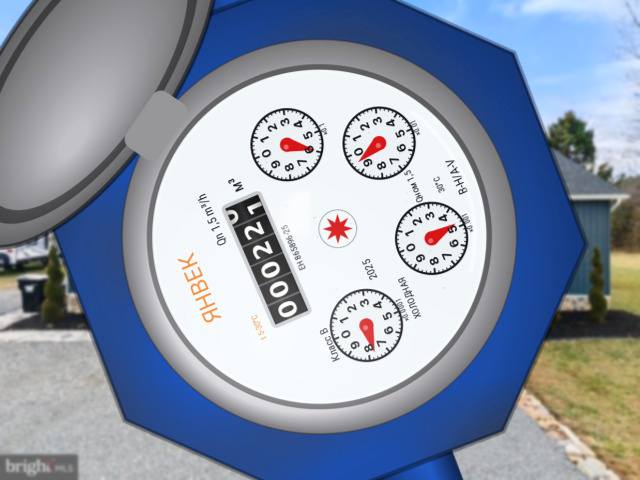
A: 220.5947,m³
